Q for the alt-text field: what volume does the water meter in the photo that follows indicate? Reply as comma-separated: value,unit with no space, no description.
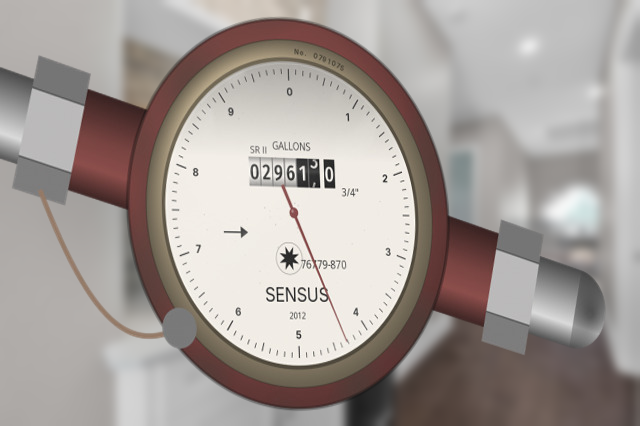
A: 296134.3,gal
